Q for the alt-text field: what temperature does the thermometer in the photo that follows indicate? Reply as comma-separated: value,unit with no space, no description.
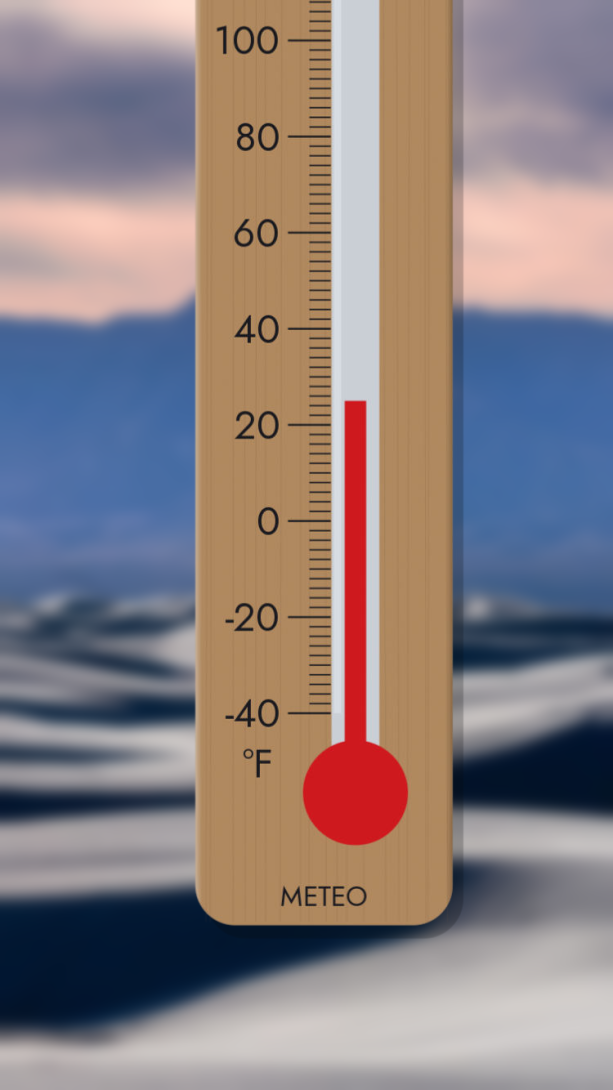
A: 25,°F
